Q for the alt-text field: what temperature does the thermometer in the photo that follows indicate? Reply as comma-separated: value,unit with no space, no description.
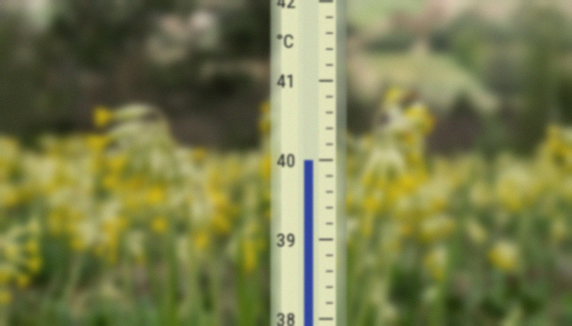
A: 40,°C
